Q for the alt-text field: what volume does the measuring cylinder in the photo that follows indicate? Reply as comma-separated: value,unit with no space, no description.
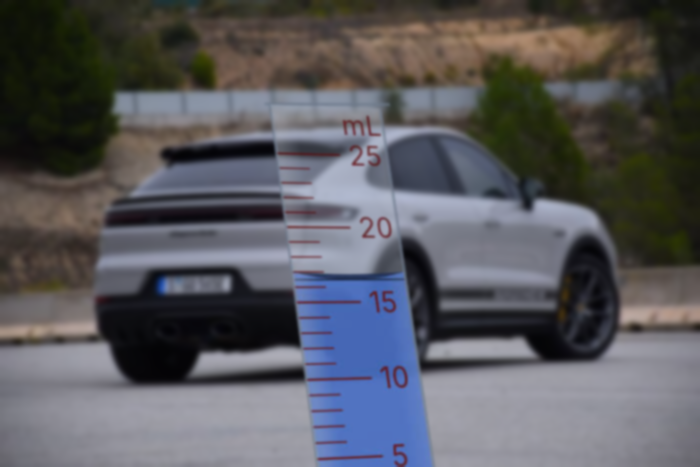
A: 16.5,mL
